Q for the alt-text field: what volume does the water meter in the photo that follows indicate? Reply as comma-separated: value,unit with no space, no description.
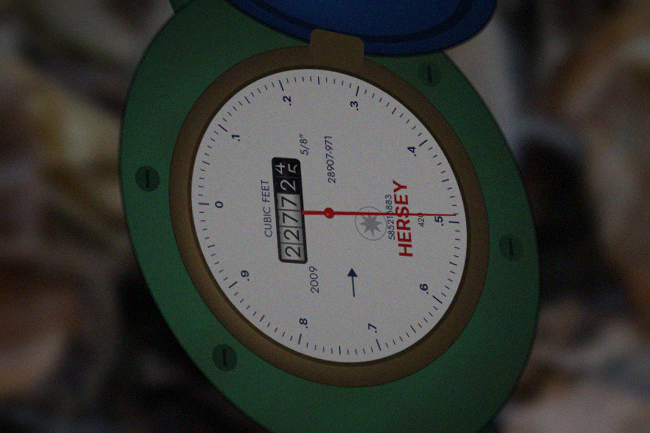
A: 227724.49,ft³
